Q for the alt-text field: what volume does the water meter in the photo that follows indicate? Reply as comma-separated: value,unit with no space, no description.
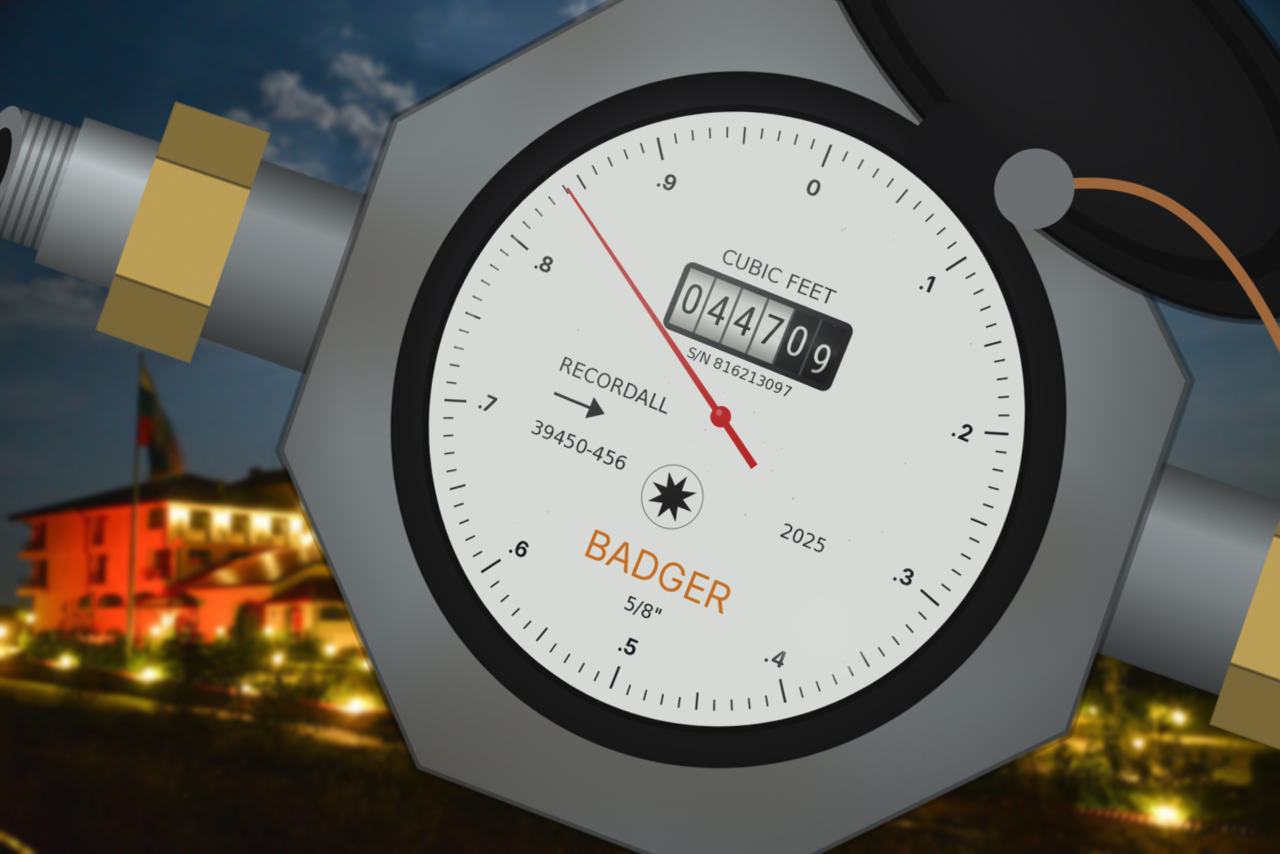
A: 44708.84,ft³
